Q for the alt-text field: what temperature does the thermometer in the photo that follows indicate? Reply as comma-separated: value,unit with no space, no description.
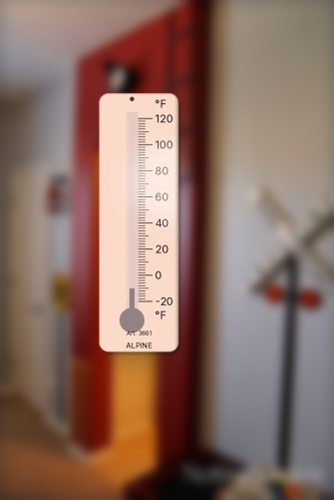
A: -10,°F
